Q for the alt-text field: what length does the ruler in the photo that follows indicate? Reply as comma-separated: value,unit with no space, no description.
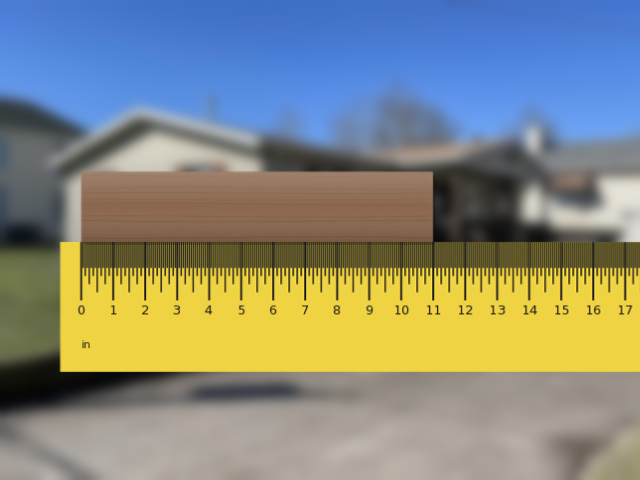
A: 11,in
